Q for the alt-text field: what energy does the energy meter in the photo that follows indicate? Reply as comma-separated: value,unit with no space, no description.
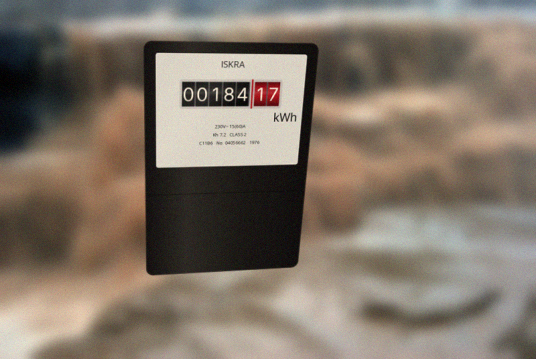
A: 184.17,kWh
